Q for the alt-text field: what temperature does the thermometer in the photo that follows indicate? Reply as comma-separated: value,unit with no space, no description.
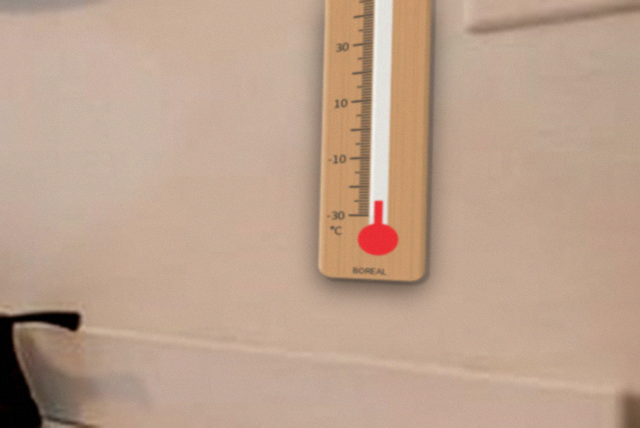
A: -25,°C
